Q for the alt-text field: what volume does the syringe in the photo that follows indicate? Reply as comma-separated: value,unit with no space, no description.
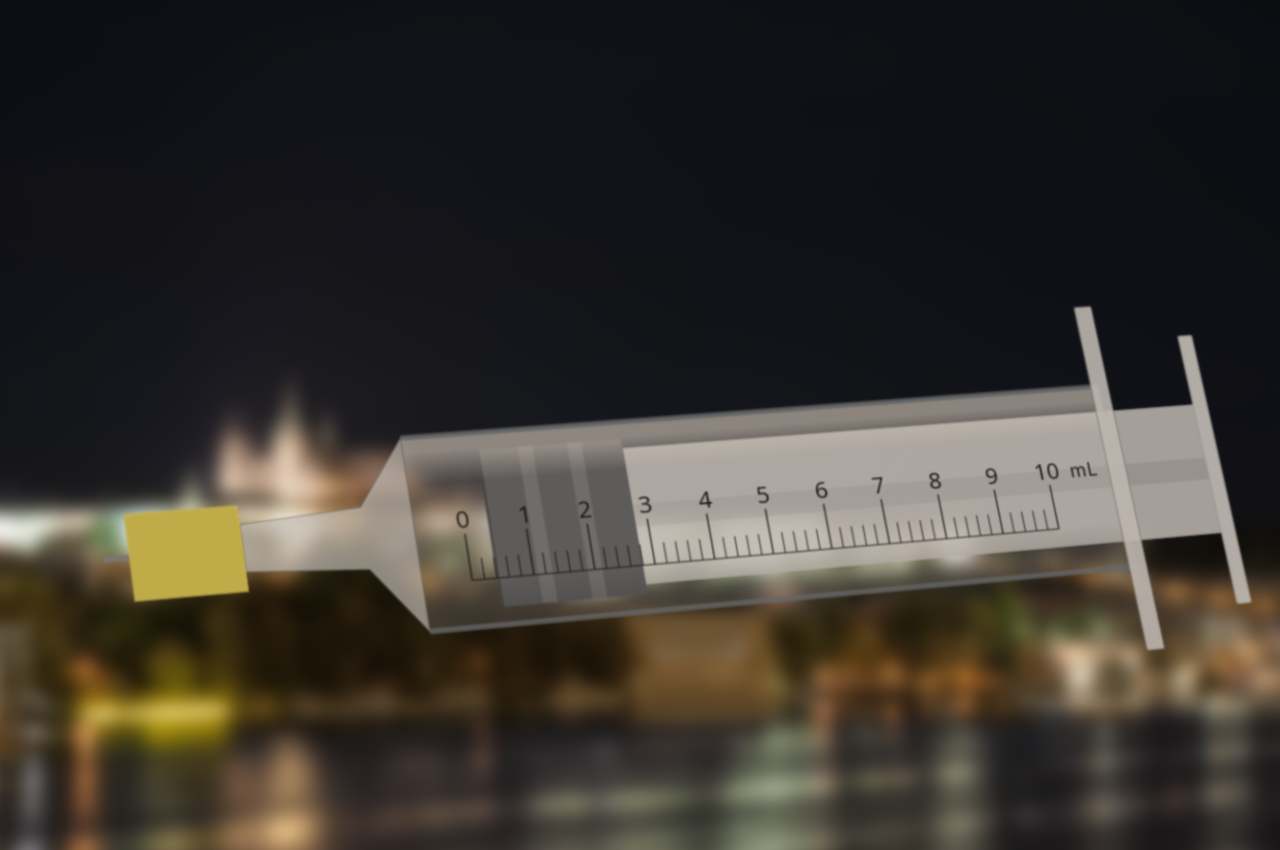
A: 0.4,mL
